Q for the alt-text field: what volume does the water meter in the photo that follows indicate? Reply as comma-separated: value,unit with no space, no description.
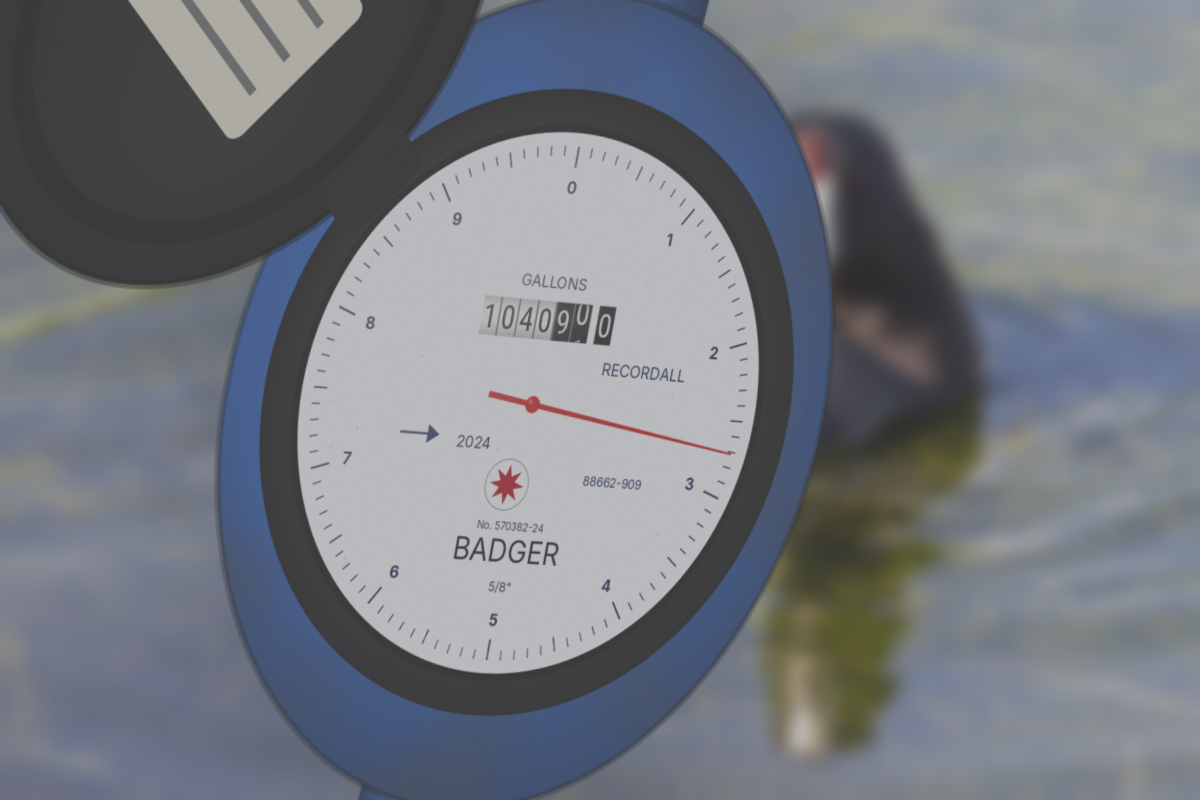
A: 1040902.7,gal
